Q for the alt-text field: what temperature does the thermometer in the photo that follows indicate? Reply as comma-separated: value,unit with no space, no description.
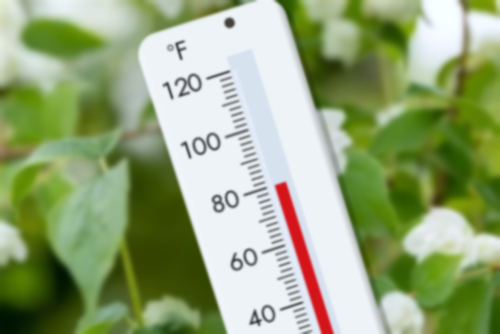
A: 80,°F
